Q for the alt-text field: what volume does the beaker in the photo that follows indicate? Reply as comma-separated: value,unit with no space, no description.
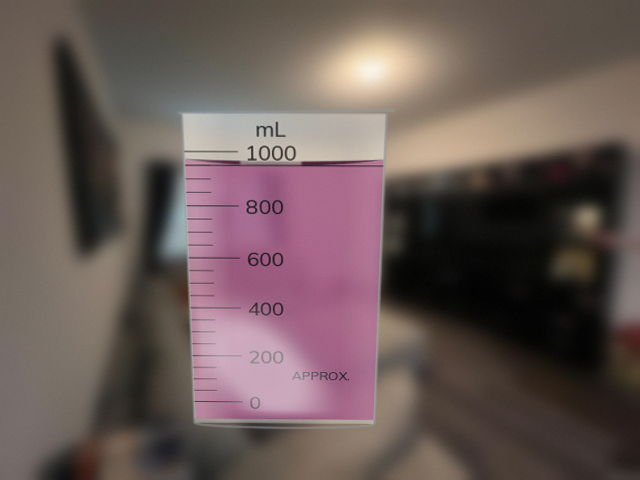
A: 950,mL
